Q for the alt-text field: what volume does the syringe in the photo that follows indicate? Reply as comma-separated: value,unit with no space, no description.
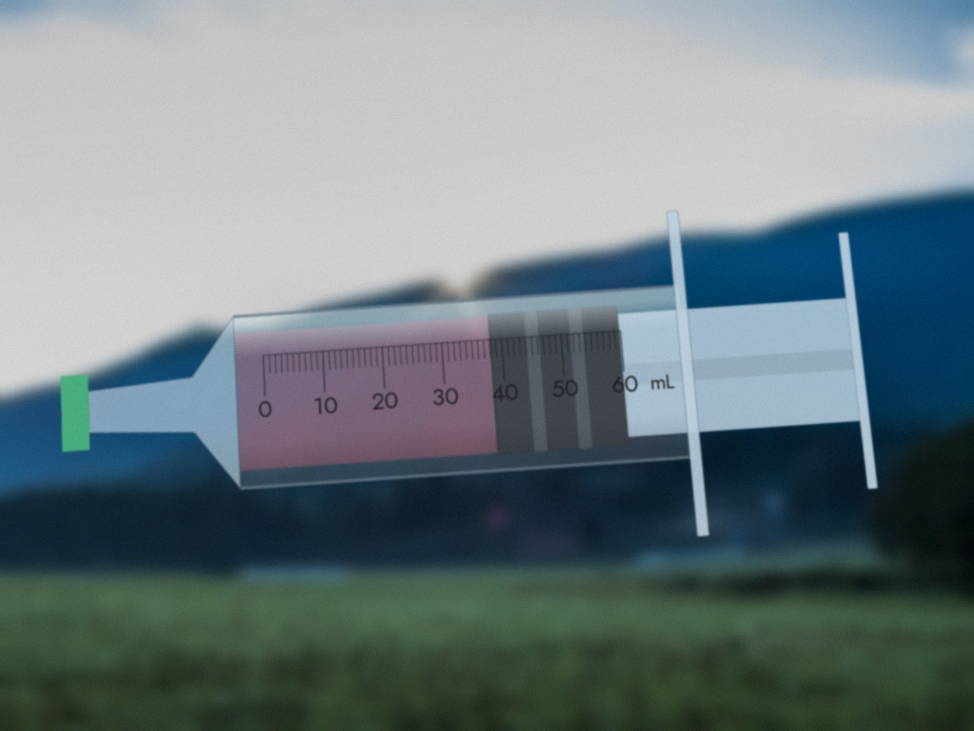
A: 38,mL
